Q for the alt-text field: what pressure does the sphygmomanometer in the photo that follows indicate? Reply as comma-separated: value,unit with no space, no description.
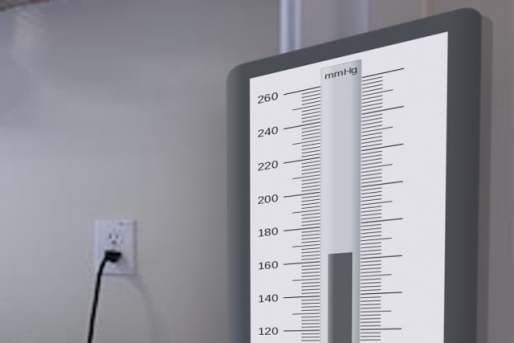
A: 164,mmHg
